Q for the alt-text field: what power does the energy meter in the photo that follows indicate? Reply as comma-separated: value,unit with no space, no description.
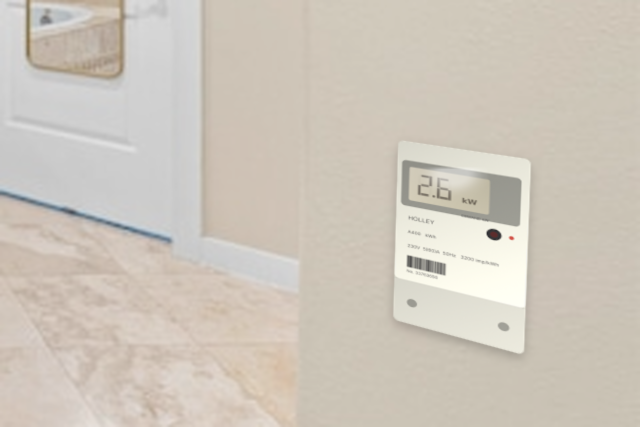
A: 2.6,kW
